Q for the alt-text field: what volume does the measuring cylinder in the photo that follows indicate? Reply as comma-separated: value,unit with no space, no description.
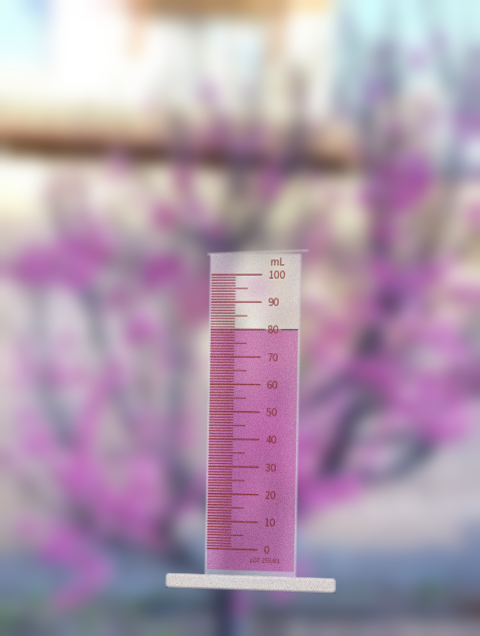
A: 80,mL
